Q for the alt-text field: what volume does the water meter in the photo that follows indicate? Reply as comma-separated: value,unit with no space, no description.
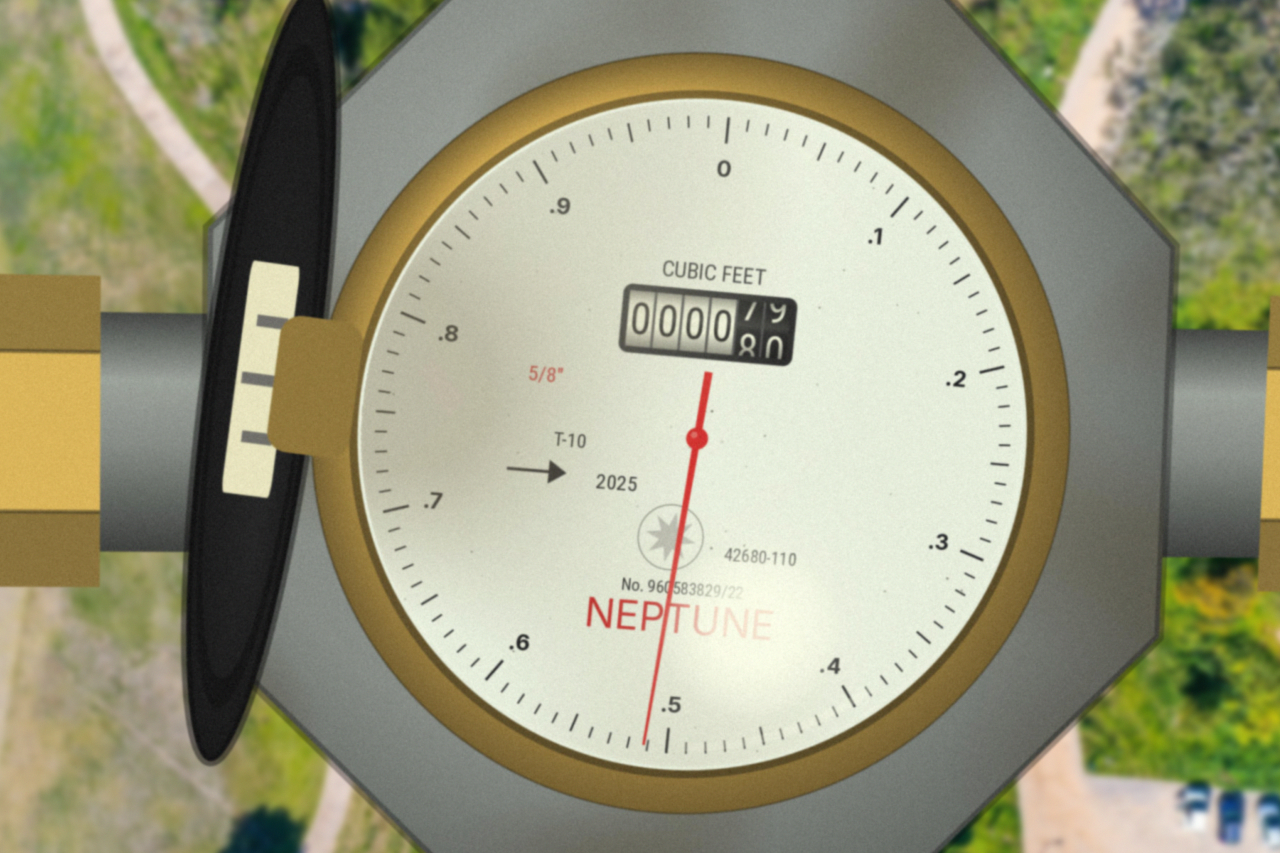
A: 79.51,ft³
